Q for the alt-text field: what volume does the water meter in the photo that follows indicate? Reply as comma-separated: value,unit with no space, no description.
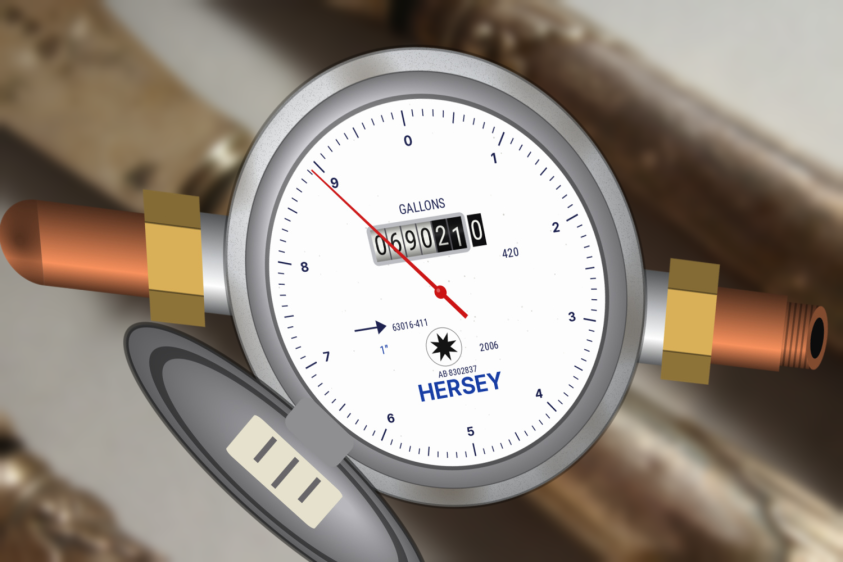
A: 690208.9,gal
